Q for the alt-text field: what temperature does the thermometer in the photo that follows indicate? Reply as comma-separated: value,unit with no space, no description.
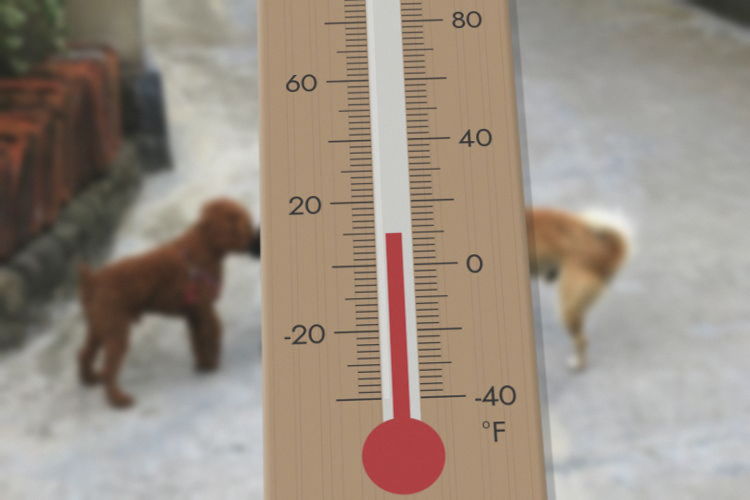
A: 10,°F
